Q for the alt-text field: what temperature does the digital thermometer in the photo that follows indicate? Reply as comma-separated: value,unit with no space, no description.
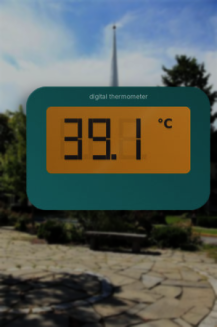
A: 39.1,°C
